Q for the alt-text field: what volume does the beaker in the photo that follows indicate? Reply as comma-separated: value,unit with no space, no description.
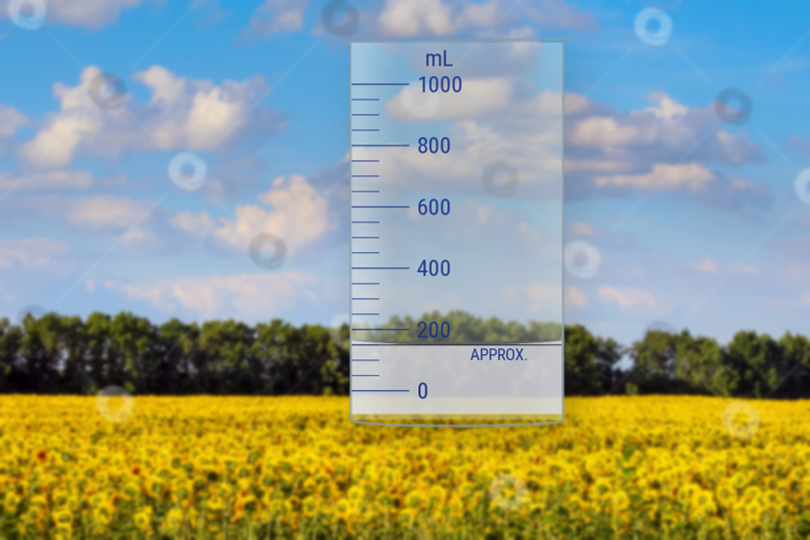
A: 150,mL
